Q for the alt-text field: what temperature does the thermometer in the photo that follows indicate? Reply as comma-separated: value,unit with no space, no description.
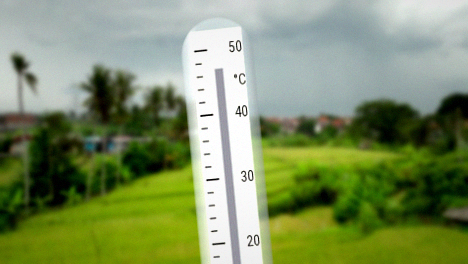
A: 47,°C
